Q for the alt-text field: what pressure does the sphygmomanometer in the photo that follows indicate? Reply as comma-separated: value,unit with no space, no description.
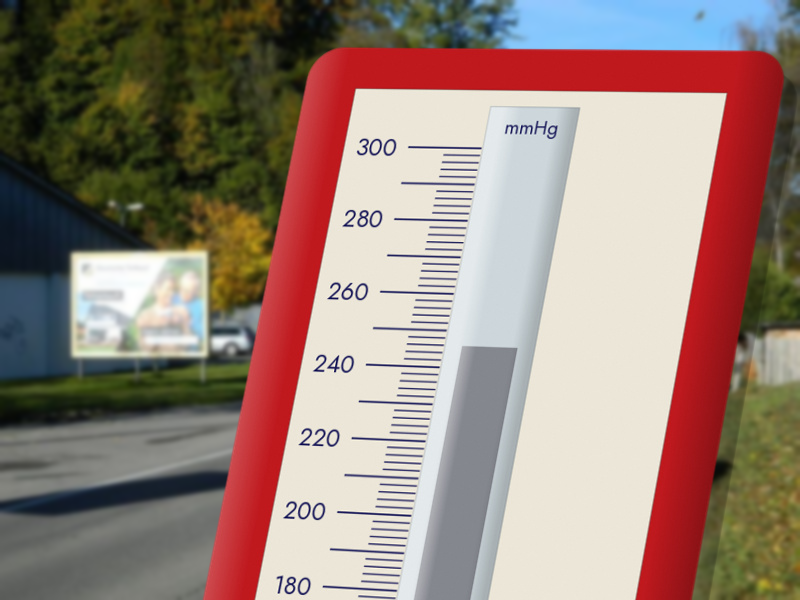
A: 246,mmHg
